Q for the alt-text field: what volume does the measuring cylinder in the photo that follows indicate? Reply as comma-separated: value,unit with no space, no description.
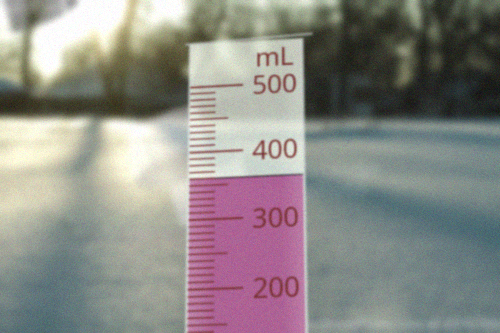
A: 360,mL
